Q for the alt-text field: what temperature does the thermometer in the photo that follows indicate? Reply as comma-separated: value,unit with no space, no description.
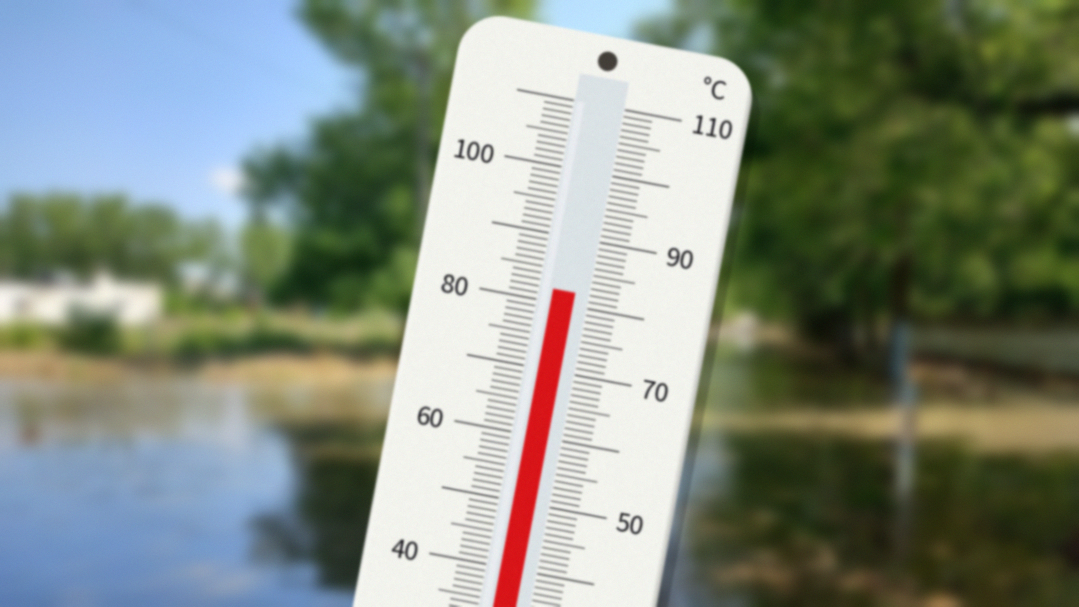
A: 82,°C
